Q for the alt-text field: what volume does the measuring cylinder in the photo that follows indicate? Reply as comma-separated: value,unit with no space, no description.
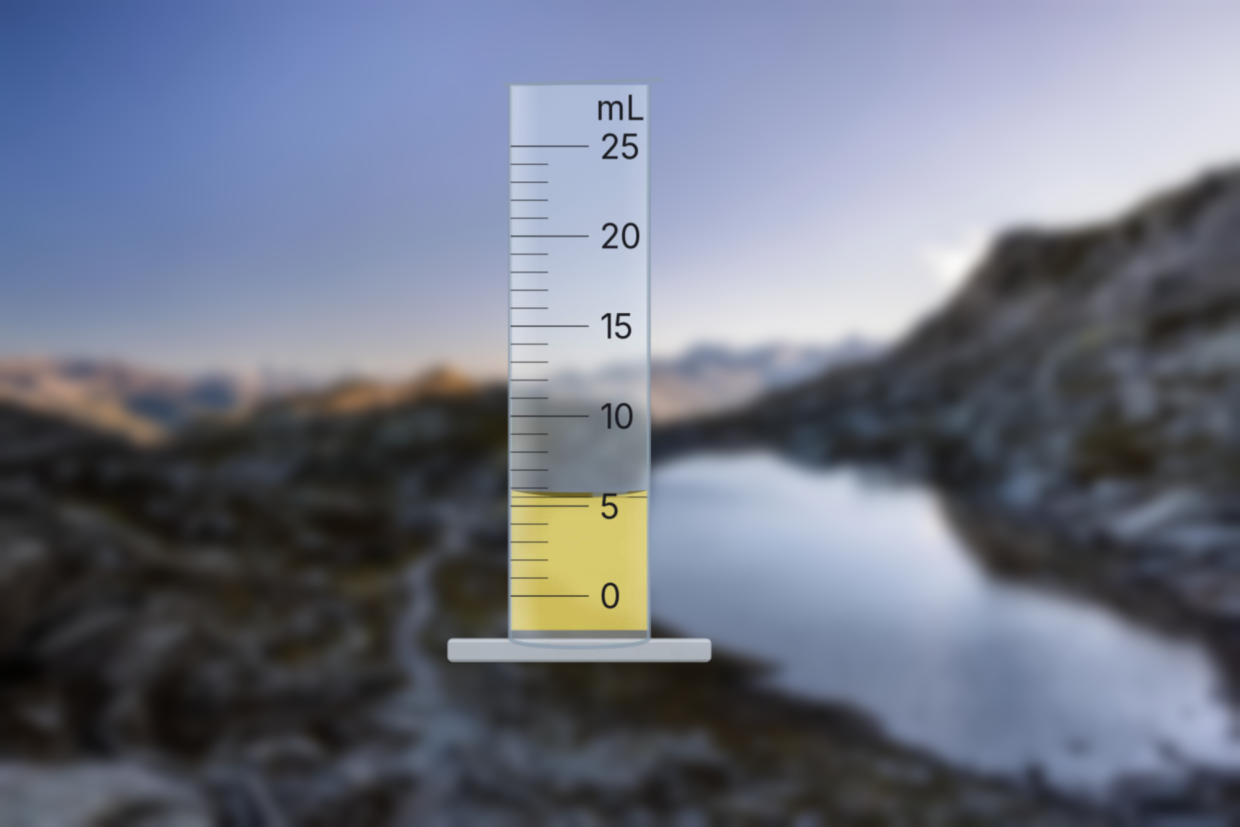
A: 5.5,mL
